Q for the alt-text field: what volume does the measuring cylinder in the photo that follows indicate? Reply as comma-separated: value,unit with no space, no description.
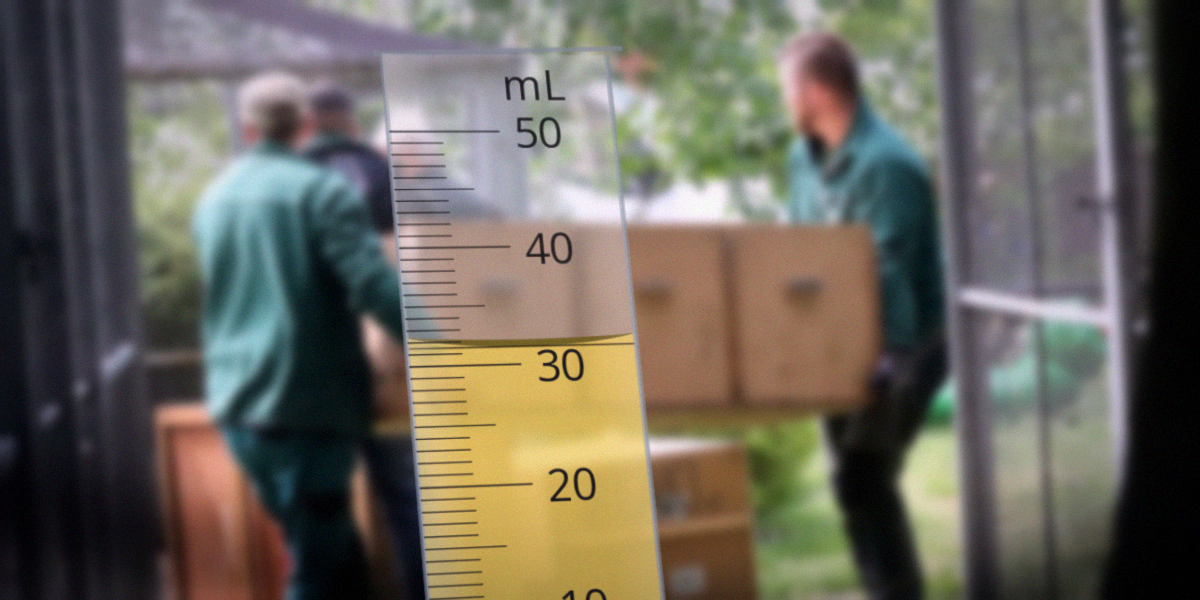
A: 31.5,mL
